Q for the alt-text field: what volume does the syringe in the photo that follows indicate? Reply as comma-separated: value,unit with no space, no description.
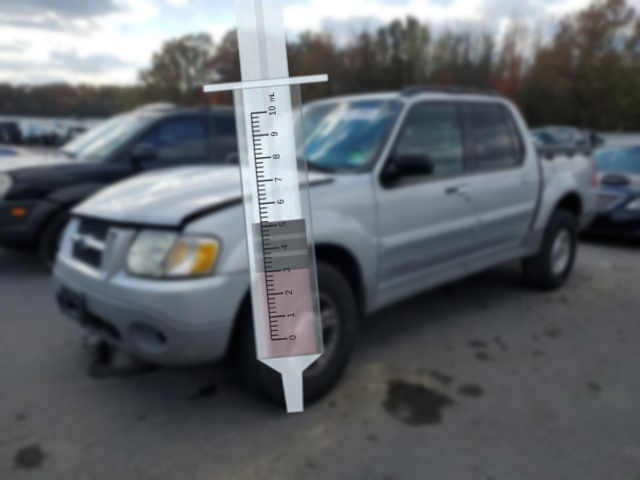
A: 3,mL
